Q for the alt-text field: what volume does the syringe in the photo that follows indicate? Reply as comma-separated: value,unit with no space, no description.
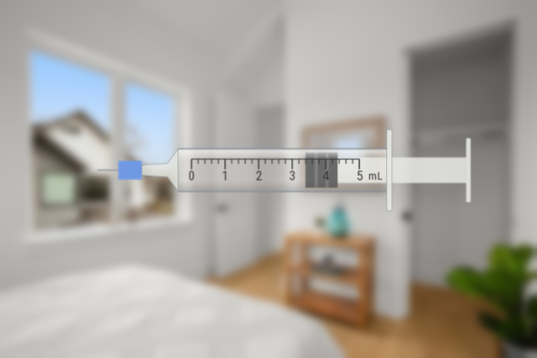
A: 3.4,mL
